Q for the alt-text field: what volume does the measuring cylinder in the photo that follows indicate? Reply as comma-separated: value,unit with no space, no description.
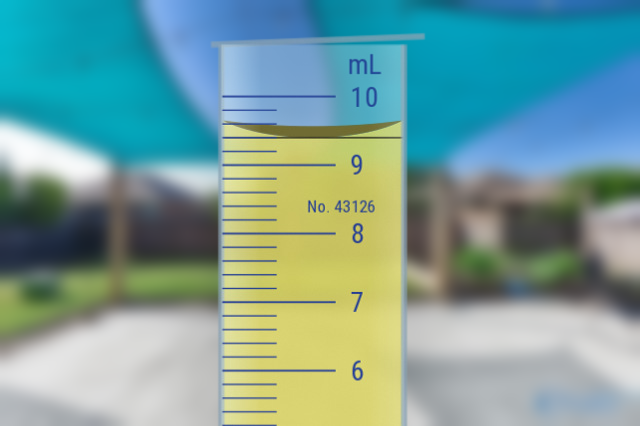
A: 9.4,mL
